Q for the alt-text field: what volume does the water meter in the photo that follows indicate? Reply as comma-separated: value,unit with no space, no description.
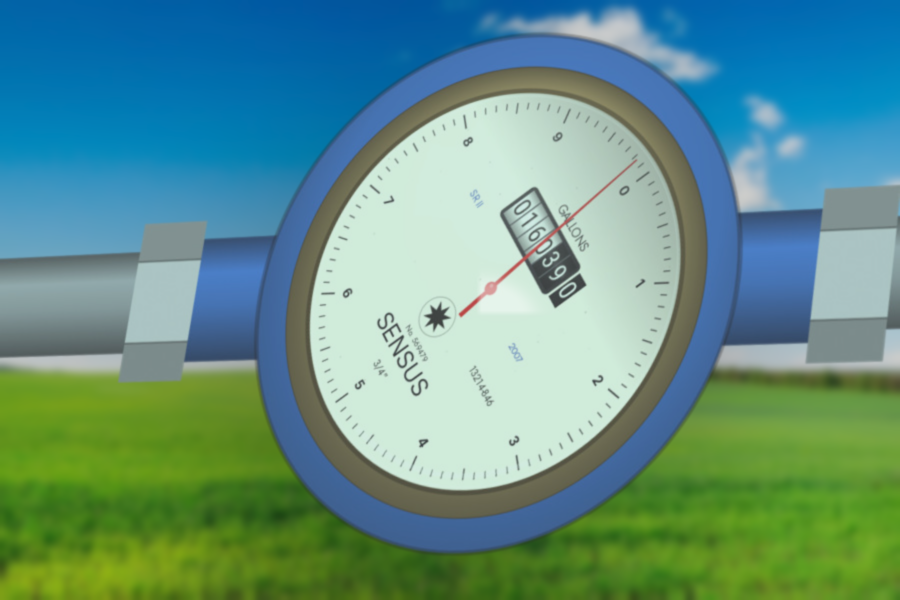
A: 160389.8,gal
